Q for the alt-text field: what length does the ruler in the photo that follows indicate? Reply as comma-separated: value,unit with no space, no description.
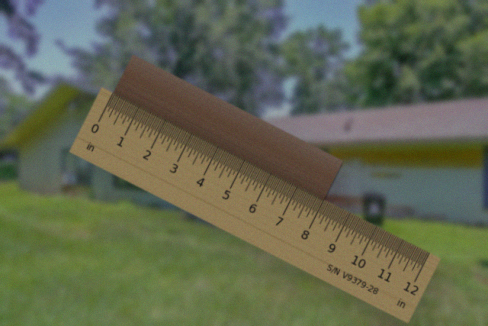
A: 8,in
